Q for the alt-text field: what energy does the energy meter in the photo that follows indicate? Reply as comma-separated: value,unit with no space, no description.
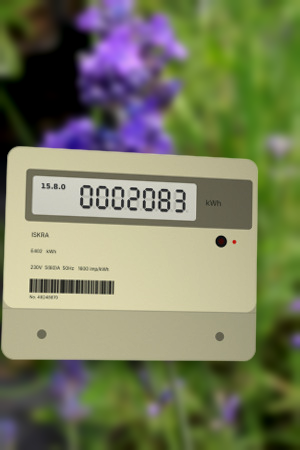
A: 2083,kWh
